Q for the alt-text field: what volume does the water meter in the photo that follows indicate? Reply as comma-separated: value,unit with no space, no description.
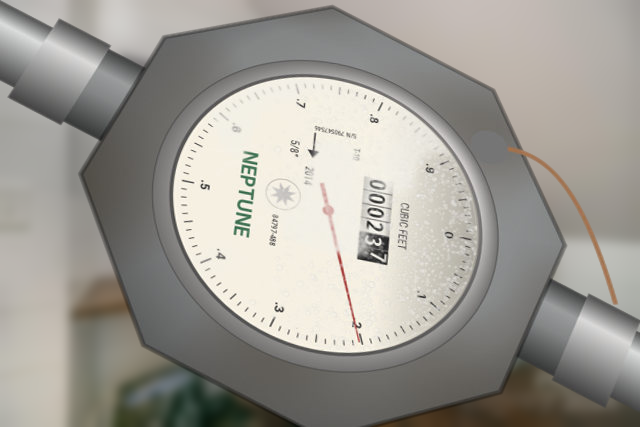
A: 237.20,ft³
